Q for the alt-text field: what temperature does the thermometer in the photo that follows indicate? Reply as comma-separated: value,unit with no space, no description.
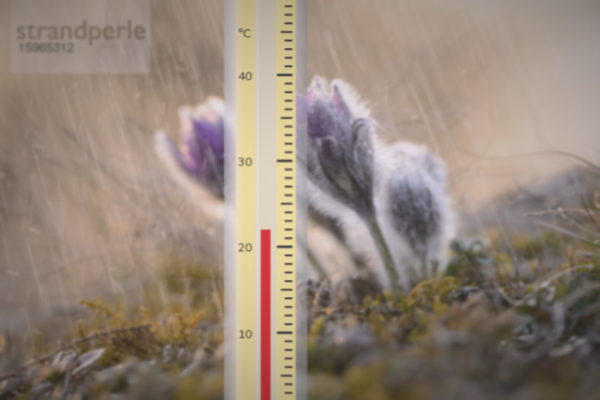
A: 22,°C
